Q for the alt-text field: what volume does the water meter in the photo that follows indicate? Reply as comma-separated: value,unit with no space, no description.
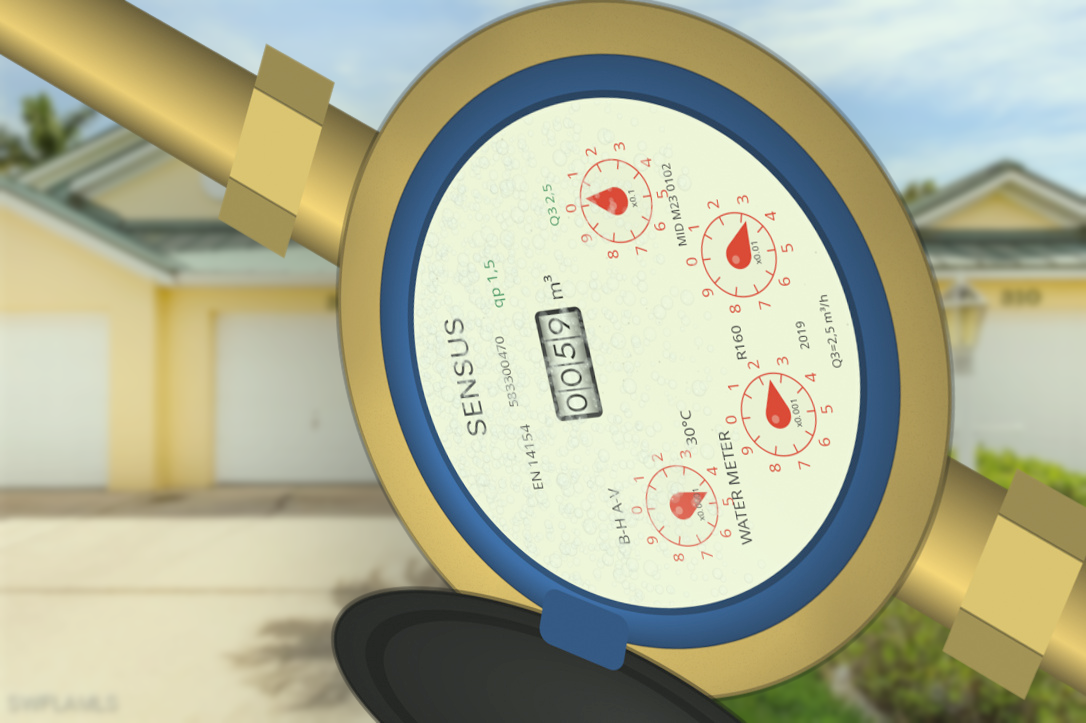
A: 59.0324,m³
